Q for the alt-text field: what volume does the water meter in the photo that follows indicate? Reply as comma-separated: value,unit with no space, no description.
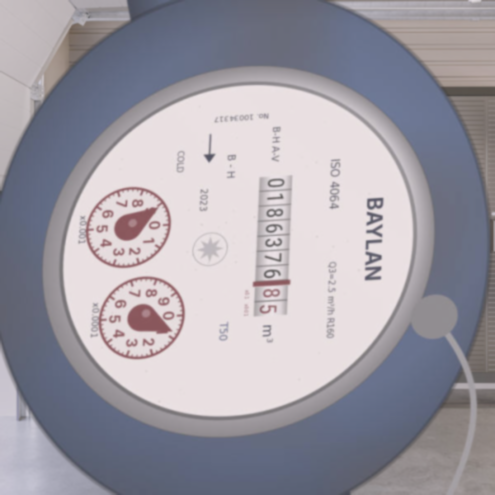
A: 186376.8490,m³
